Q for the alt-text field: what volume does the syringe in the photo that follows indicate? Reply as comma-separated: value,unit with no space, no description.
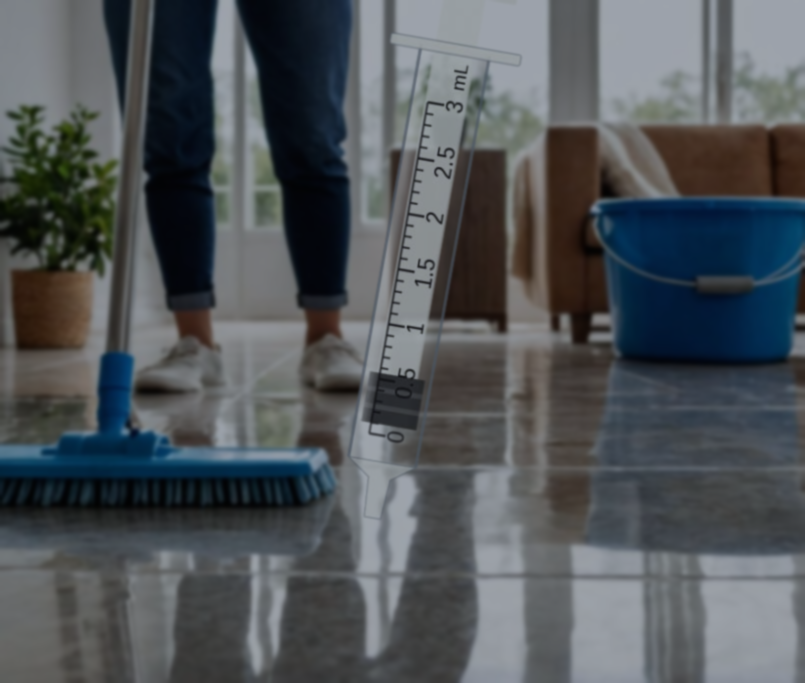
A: 0.1,mL
